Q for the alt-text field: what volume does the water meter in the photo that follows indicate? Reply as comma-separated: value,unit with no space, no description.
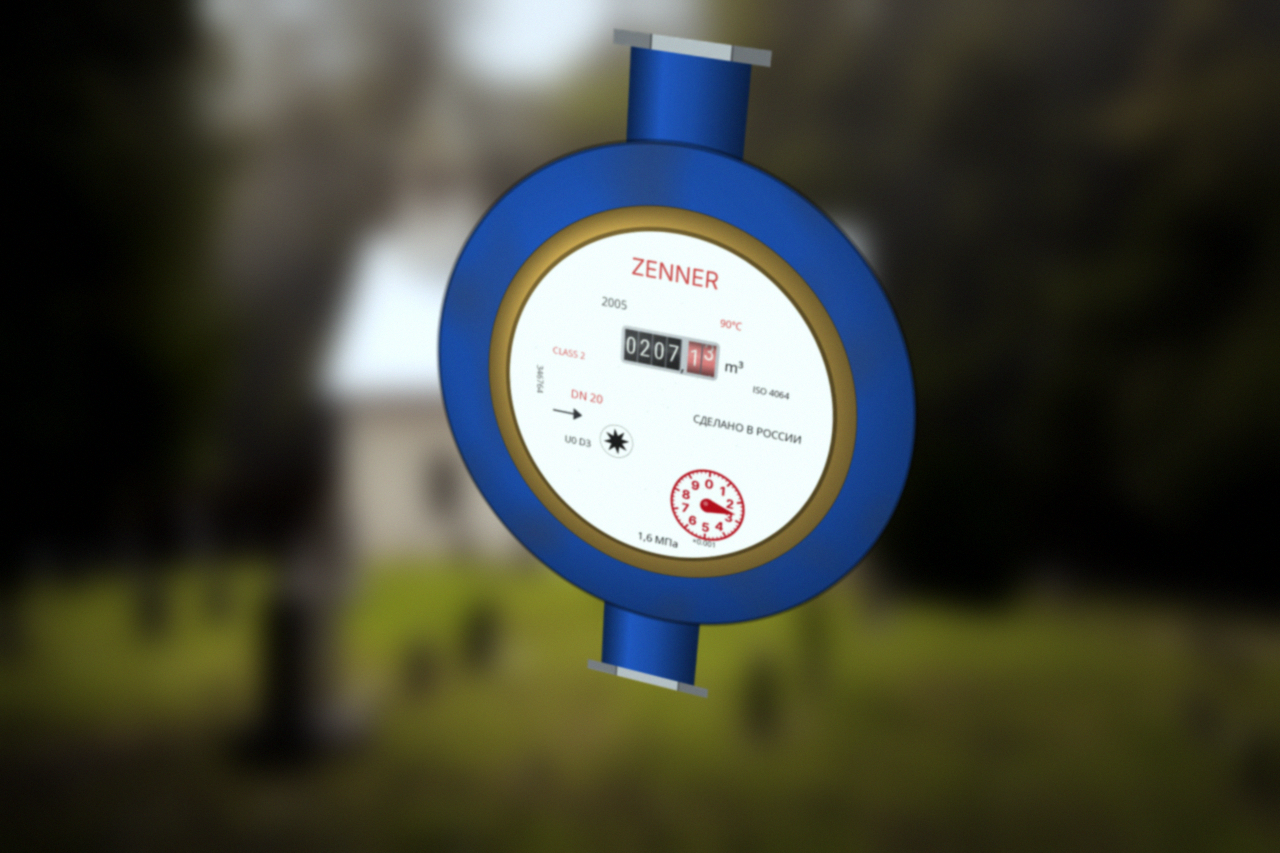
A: 207.132,m³
